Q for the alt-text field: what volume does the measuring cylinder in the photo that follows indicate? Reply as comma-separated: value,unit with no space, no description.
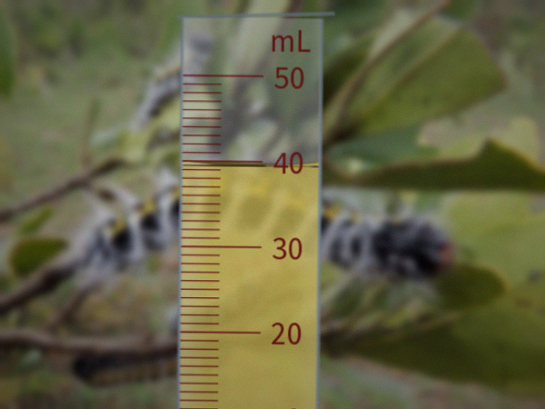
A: 39.5,mL
